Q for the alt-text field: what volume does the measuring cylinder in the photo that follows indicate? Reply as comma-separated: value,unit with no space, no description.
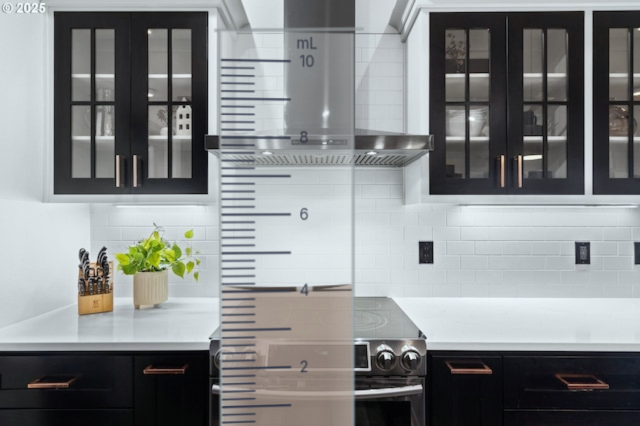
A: 4,mL
